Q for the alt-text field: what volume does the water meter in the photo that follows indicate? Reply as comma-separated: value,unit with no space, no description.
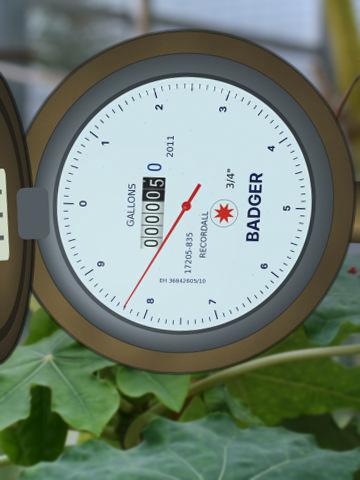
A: 48.3,gal
